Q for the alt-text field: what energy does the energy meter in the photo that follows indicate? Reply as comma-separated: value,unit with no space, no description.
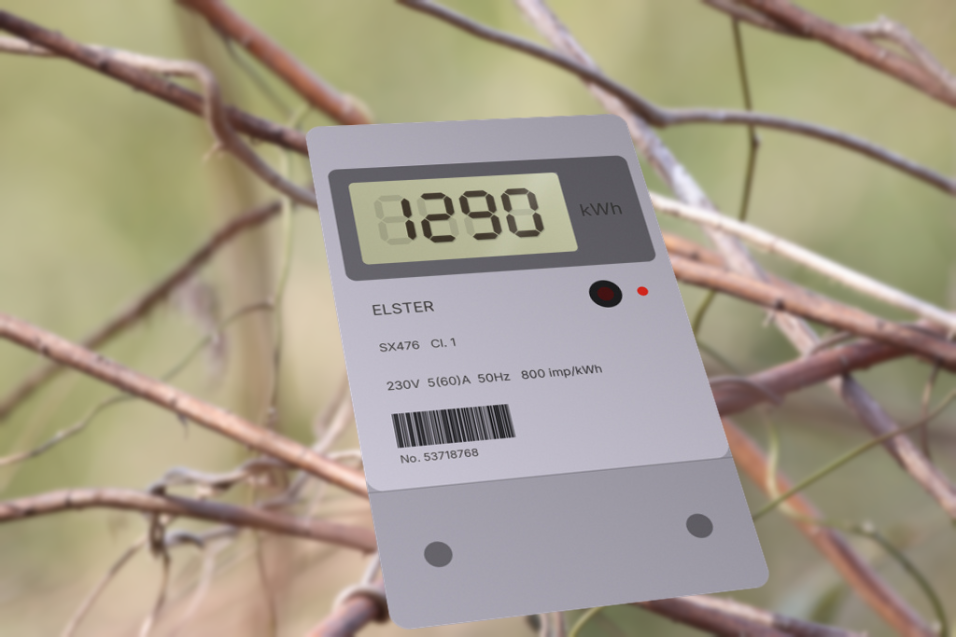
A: 1290,kWh
